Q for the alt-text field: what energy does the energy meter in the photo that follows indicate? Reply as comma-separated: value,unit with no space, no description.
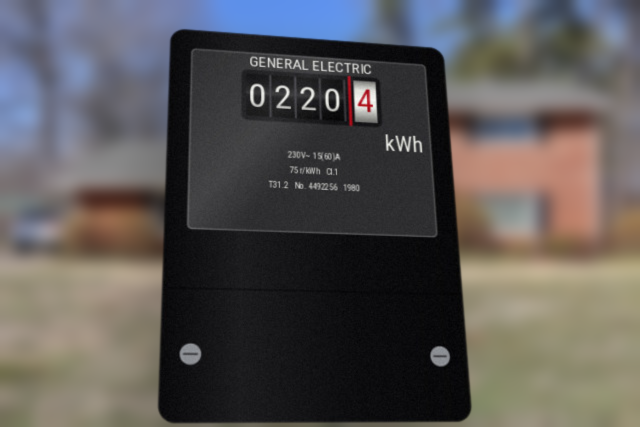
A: 220.4,kWh
